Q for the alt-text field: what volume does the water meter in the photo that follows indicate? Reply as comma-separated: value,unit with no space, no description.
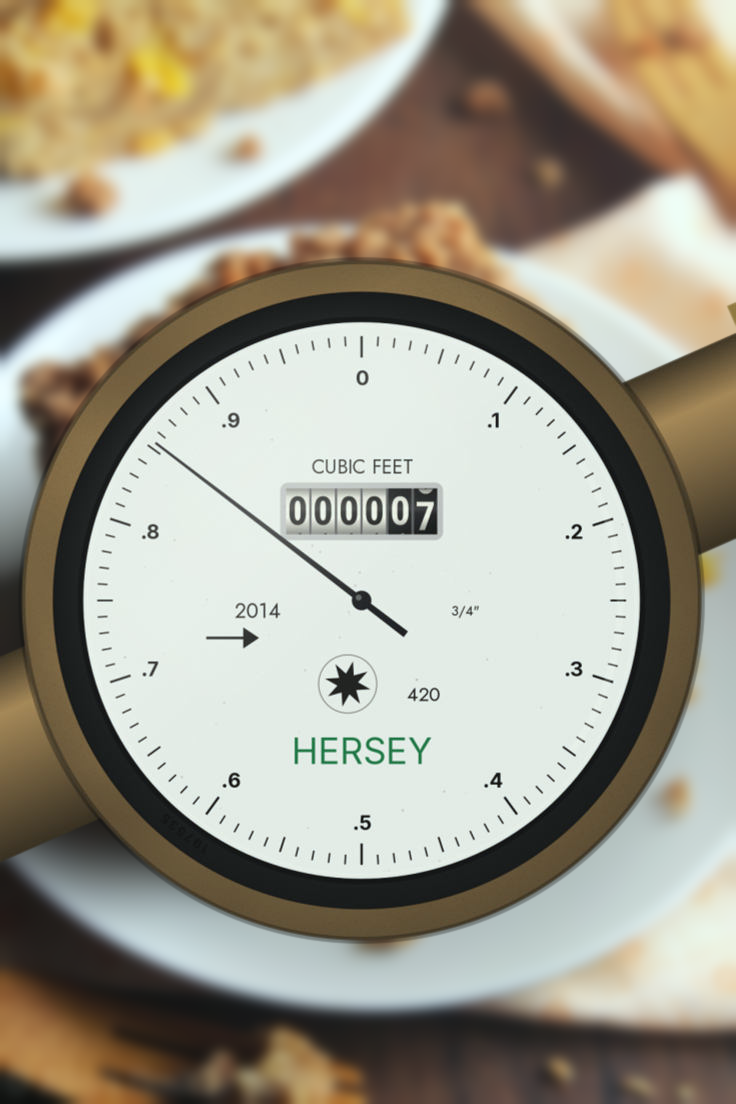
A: 6.85,ft³
